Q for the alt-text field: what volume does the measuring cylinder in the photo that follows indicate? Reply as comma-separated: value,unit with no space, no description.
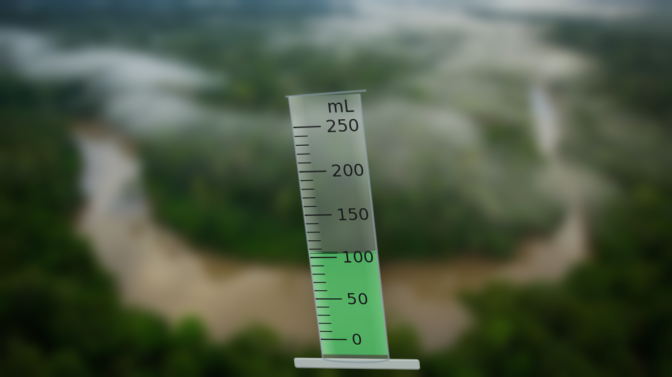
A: 105,mL
